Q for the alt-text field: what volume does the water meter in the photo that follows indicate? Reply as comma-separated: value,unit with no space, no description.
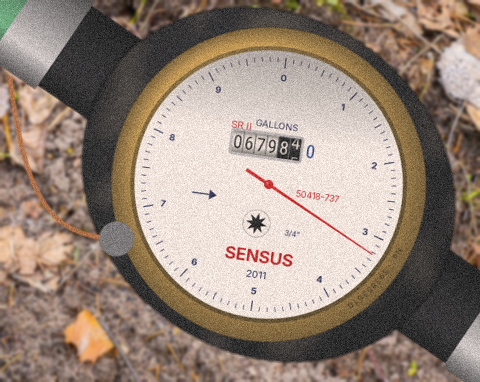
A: 679843.2,gal
